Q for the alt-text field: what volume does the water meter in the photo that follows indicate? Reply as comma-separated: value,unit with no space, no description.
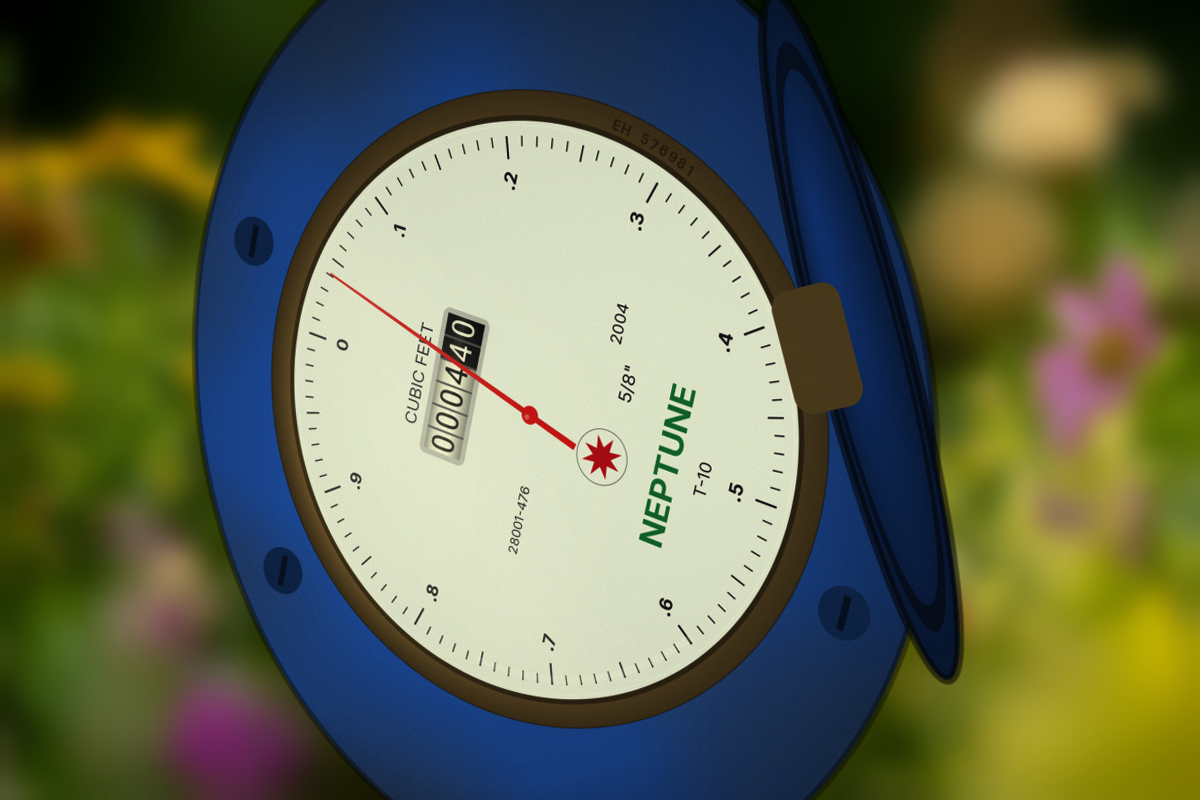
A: 440.04,ft³
